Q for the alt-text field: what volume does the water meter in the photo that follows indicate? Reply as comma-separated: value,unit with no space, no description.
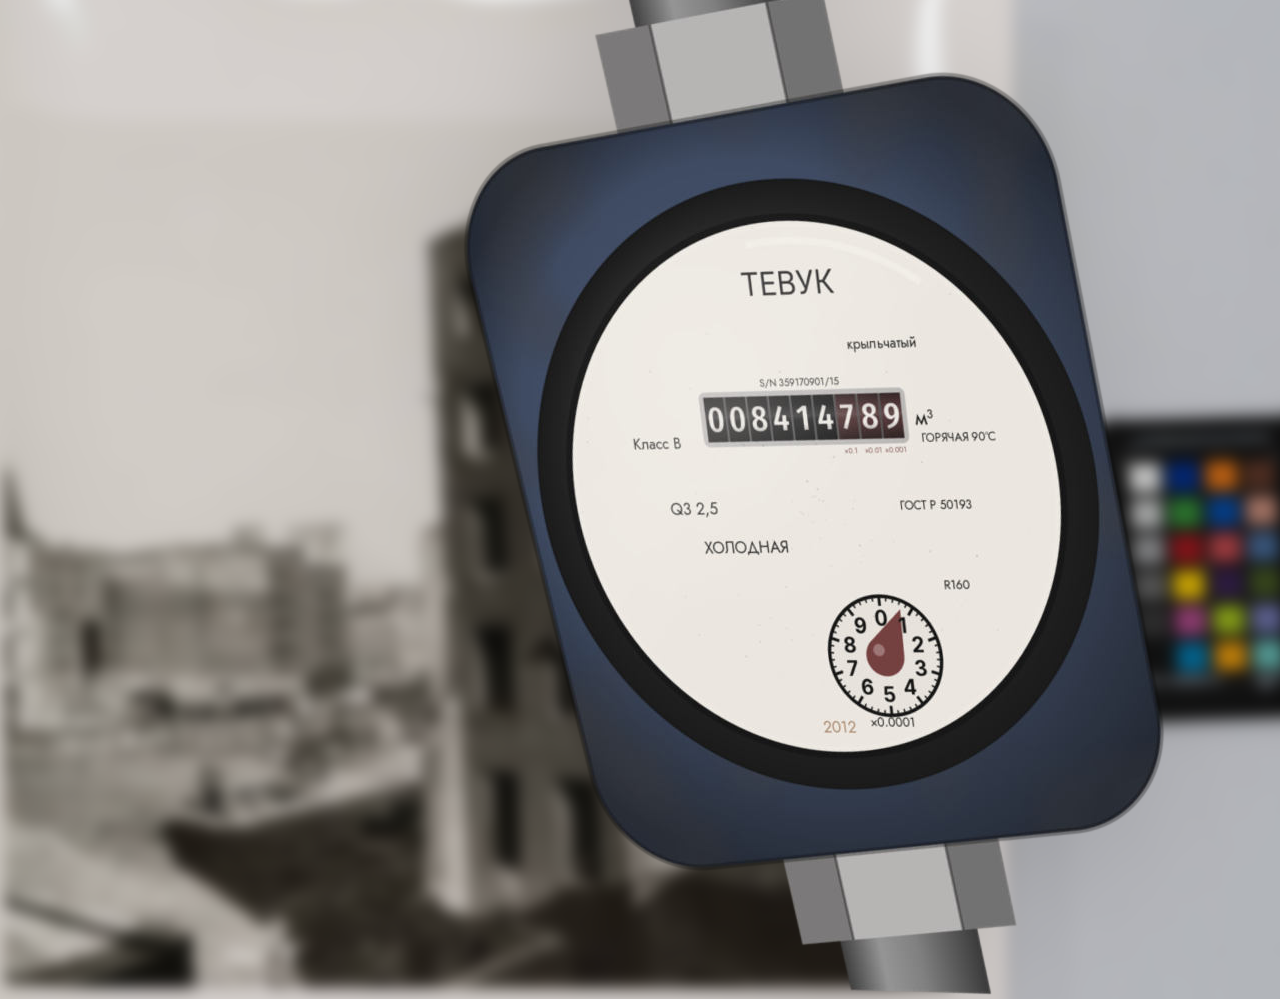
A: 8414.7890,m³
